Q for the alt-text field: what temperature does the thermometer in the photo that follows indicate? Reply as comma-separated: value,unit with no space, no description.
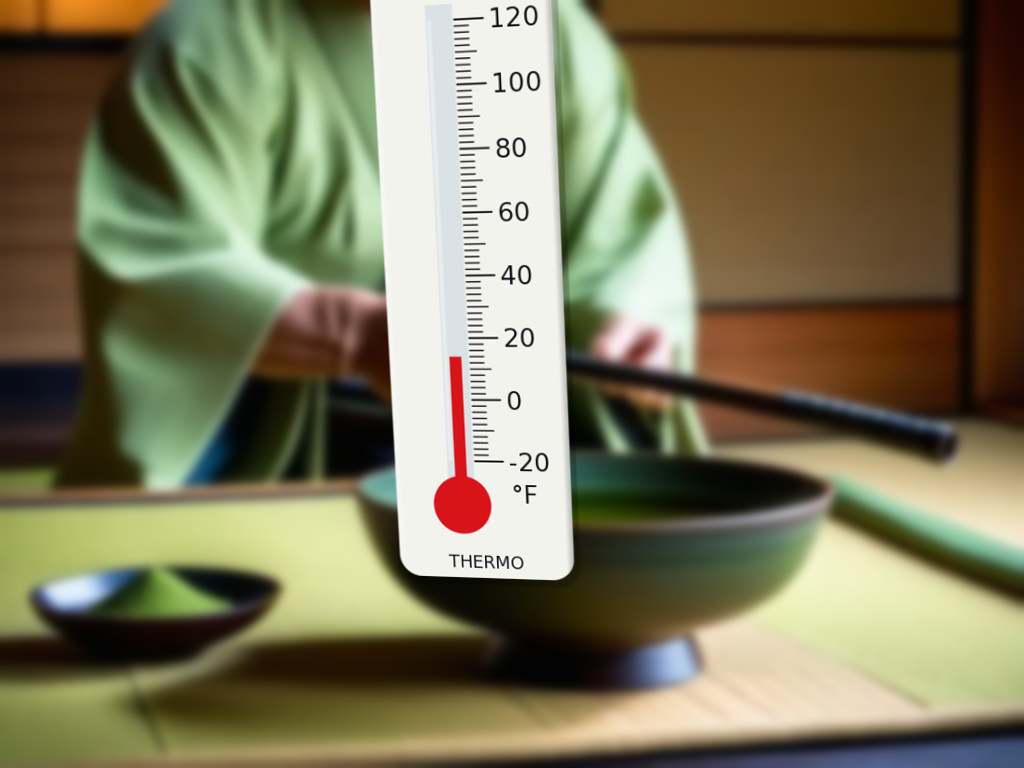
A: 14,°F
